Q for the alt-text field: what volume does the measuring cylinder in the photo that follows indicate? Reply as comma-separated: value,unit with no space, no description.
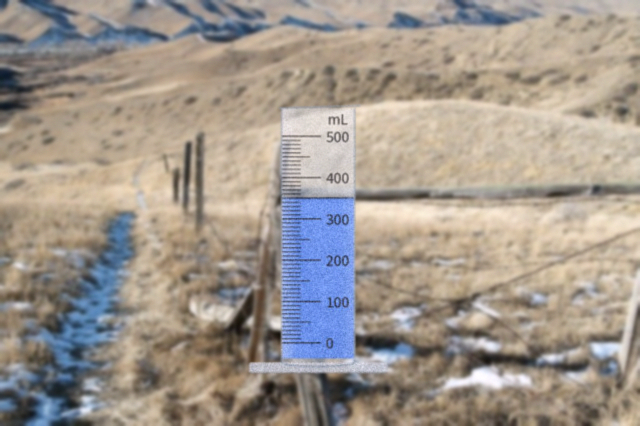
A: 350,mL
